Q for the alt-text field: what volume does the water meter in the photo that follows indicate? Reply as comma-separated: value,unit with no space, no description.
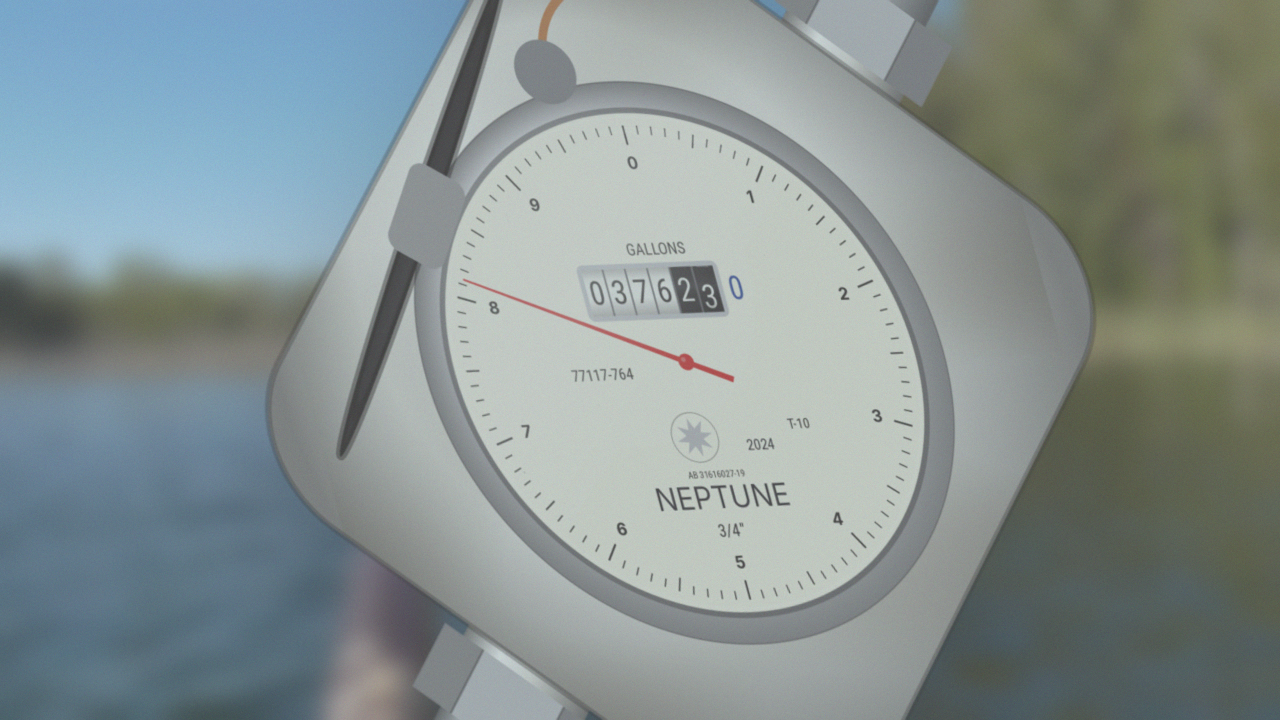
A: 376228.1,gal
